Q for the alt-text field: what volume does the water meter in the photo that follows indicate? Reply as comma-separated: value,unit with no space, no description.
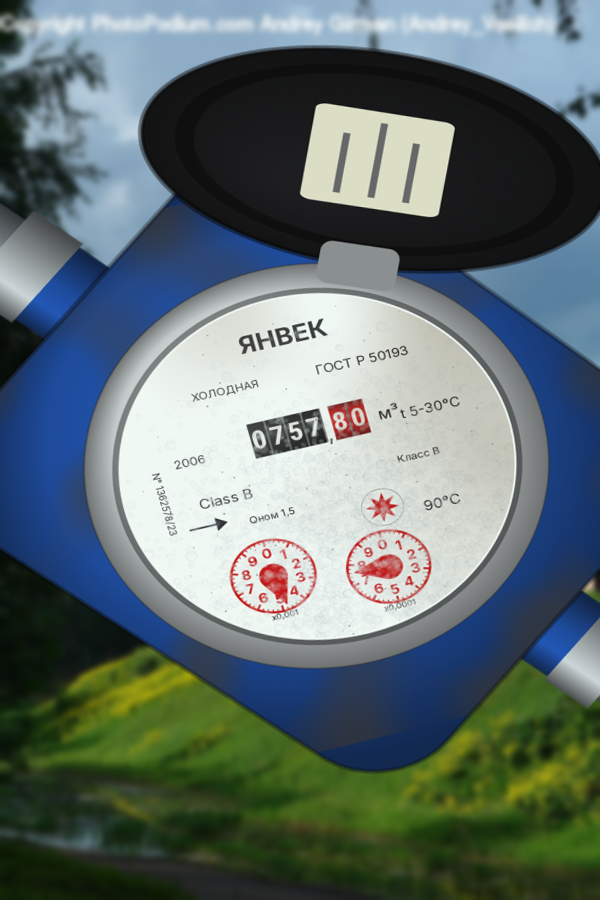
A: 757.8047,m³
